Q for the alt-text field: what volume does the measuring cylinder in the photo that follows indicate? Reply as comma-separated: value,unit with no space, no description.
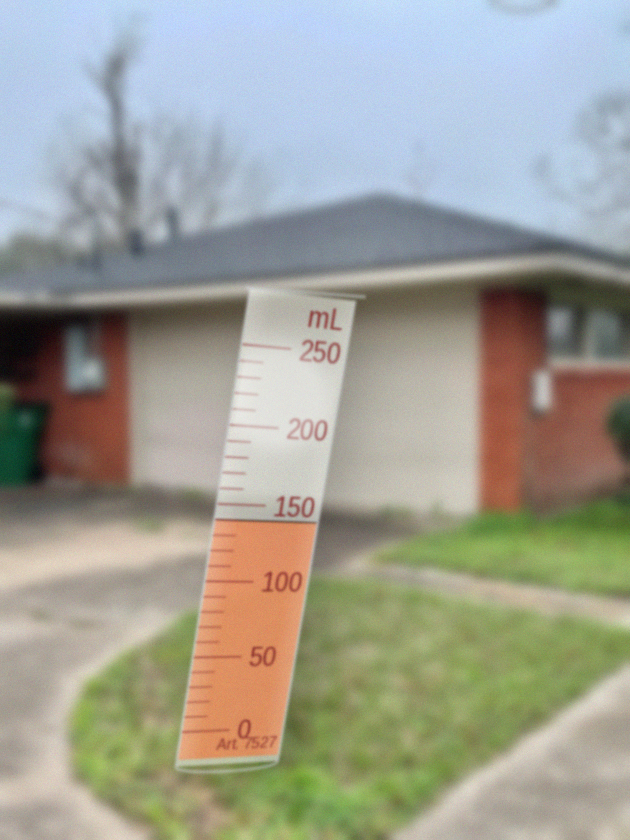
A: 140,mL
